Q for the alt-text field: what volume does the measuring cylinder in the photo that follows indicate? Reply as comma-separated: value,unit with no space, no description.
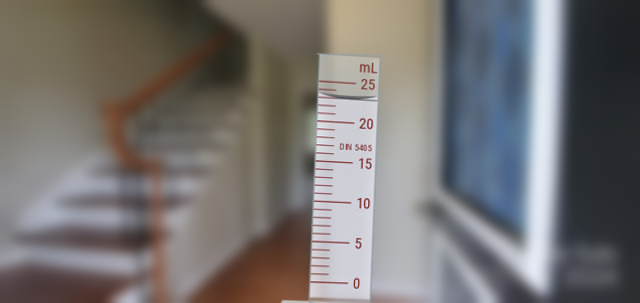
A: 23,mL
